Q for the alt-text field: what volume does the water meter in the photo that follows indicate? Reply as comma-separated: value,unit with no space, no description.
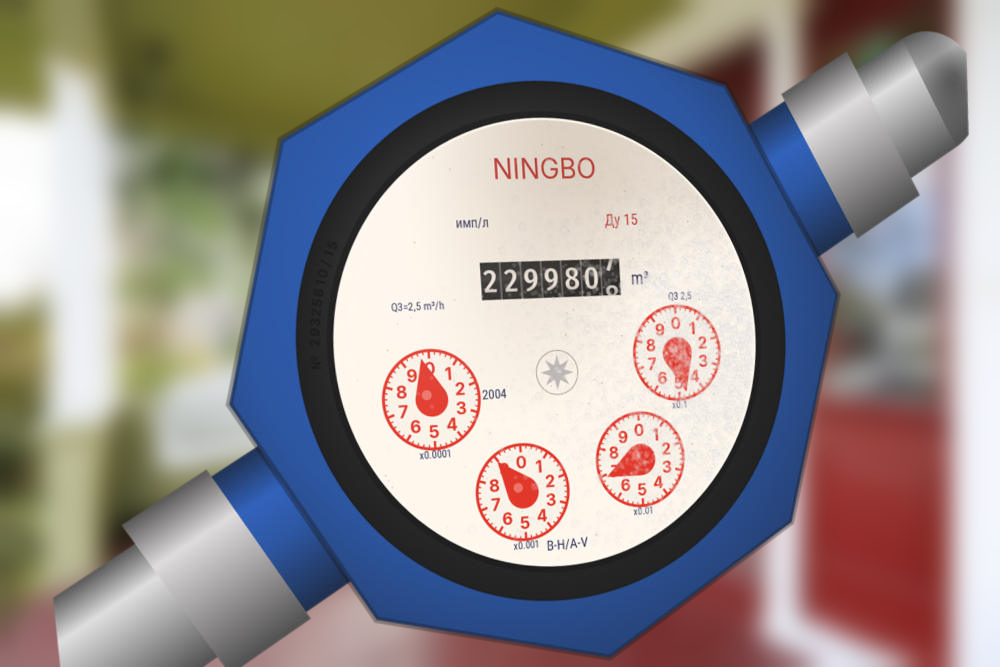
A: 2299807.4689,m³
